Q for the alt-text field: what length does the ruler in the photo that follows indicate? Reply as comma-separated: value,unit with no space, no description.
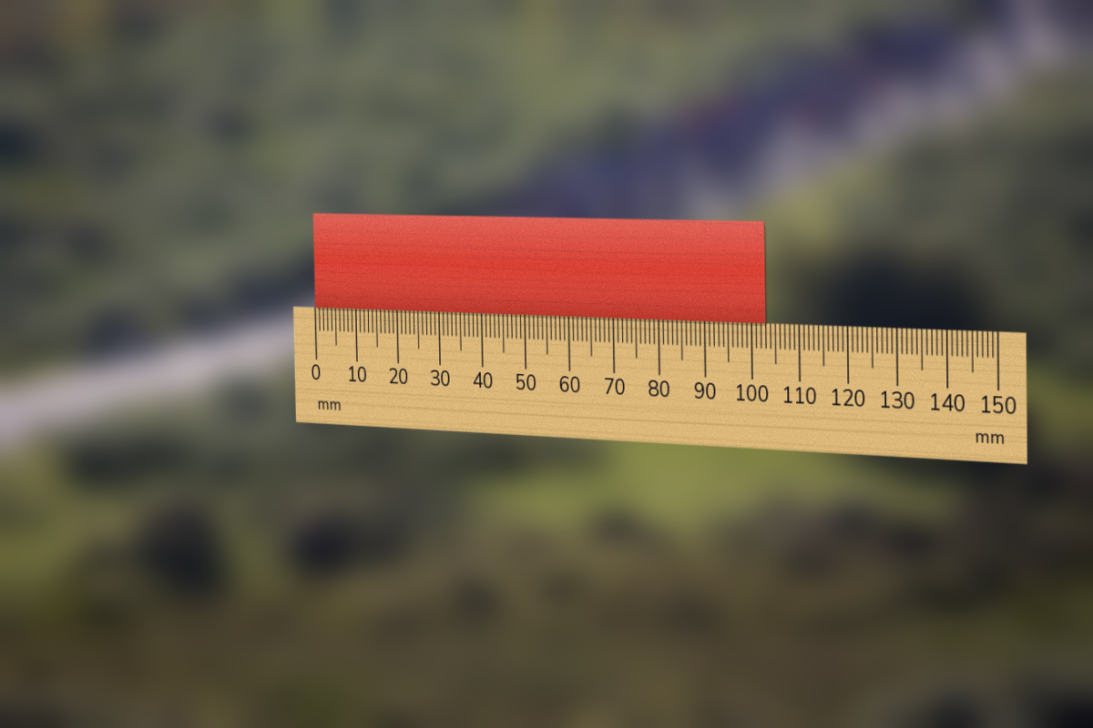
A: 103,mm
